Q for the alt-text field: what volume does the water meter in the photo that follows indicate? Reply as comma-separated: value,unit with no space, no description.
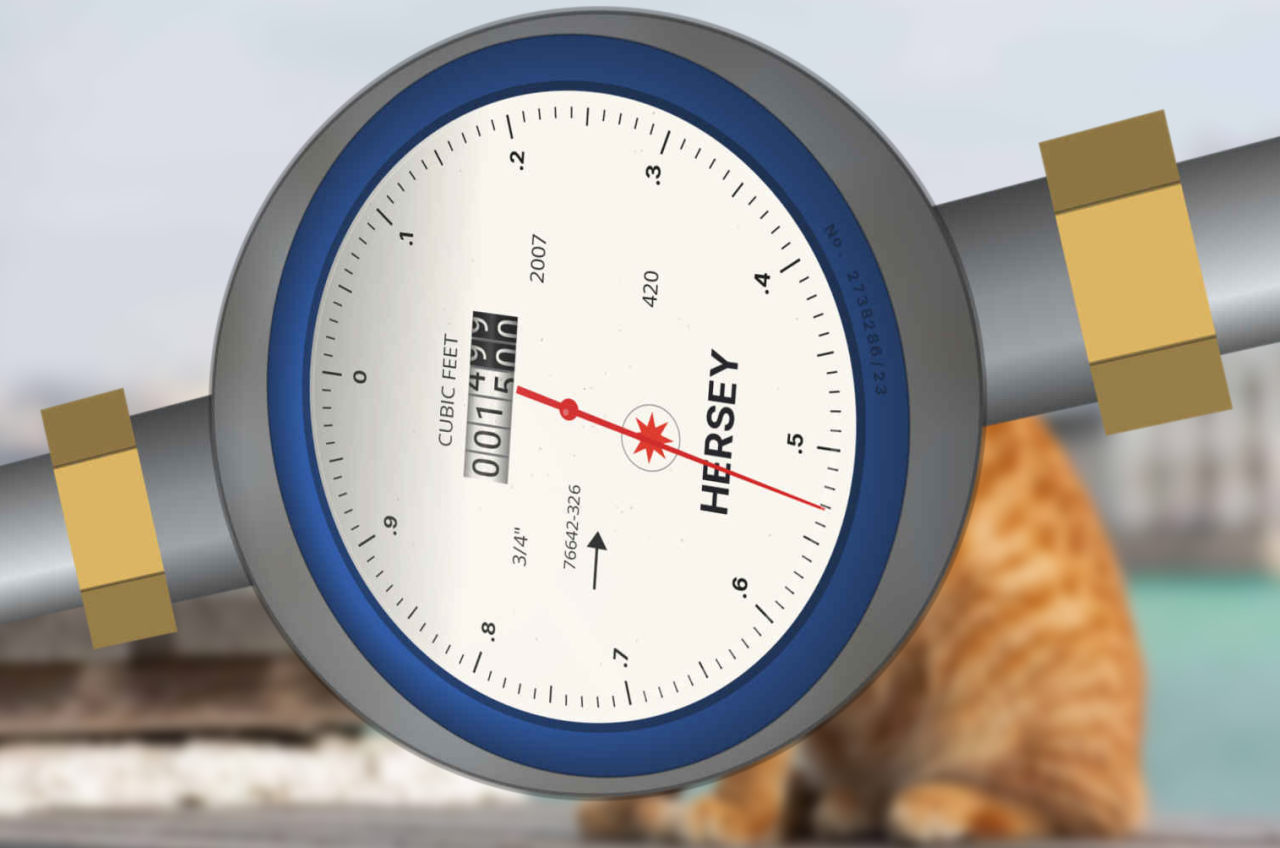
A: 1499.53,ft³
